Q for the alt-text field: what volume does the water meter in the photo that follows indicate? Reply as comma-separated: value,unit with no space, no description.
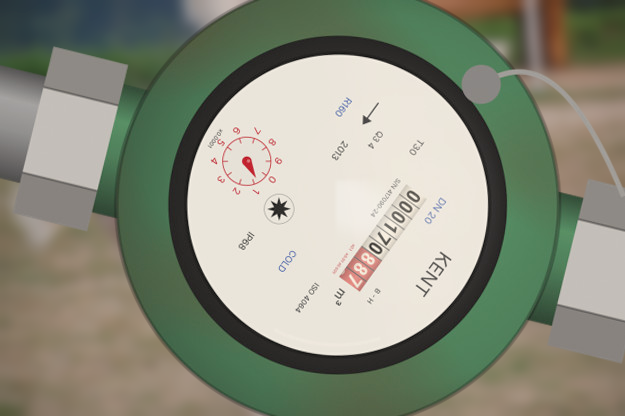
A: 170.8870,m³
